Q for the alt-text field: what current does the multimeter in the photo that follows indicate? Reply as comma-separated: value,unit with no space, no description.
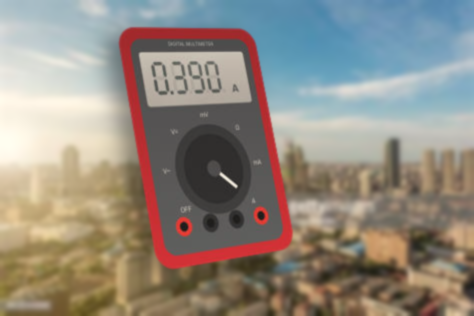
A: 0.390,A
